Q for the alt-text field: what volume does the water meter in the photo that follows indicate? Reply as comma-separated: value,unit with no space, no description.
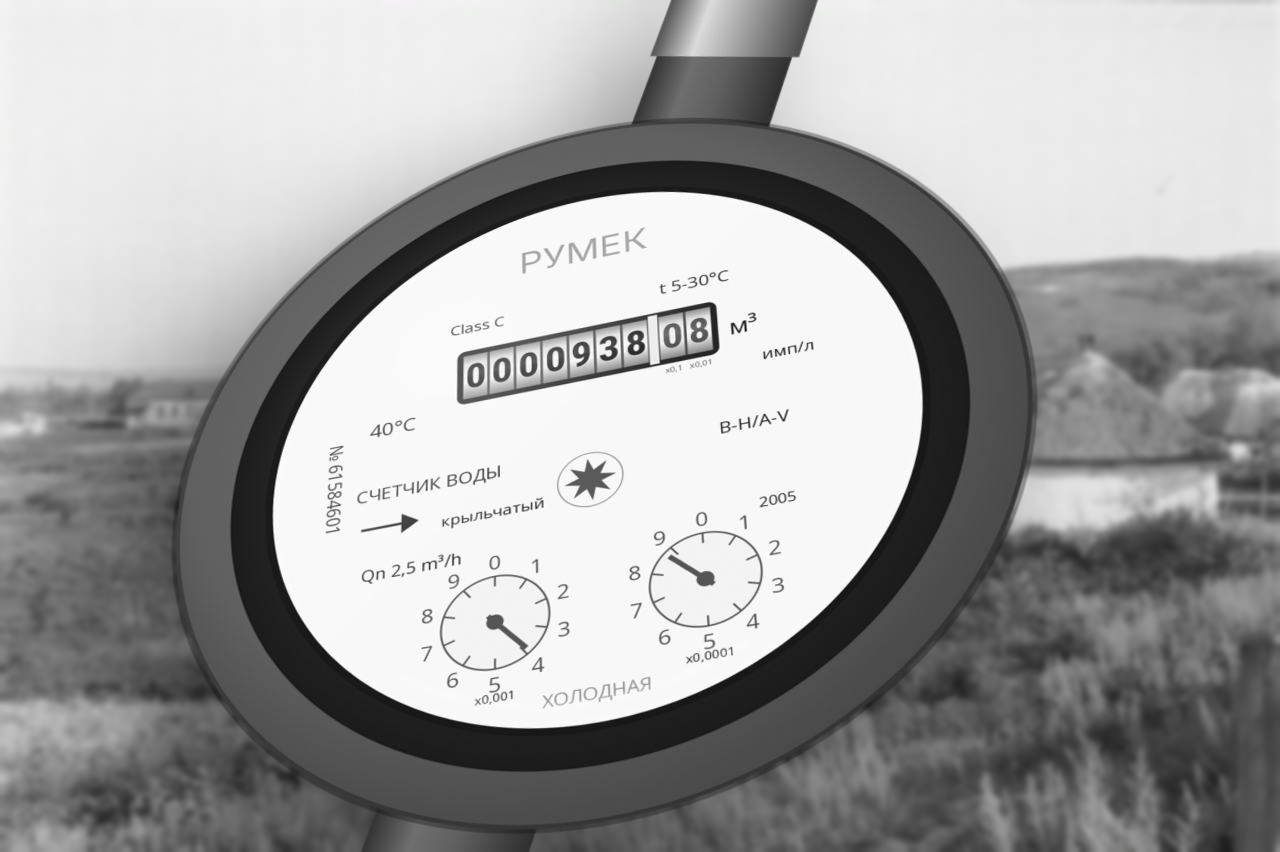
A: 938.0838,m³
